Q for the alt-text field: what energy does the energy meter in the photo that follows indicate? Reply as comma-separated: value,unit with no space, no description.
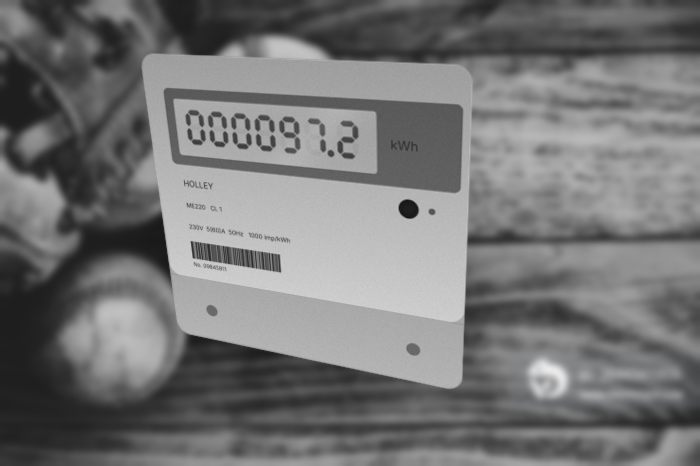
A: 97.2,kWh
